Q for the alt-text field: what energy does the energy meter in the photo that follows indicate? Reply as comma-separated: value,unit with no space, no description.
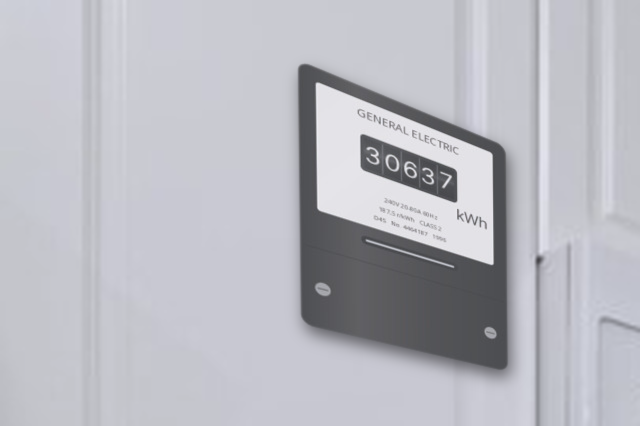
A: 30637,kWh
